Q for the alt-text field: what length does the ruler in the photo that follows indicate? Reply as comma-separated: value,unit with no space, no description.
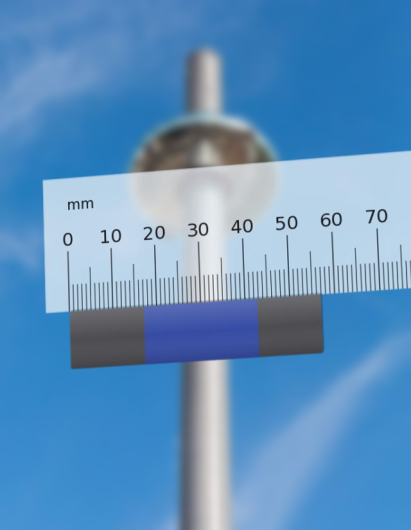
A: 57,mm
